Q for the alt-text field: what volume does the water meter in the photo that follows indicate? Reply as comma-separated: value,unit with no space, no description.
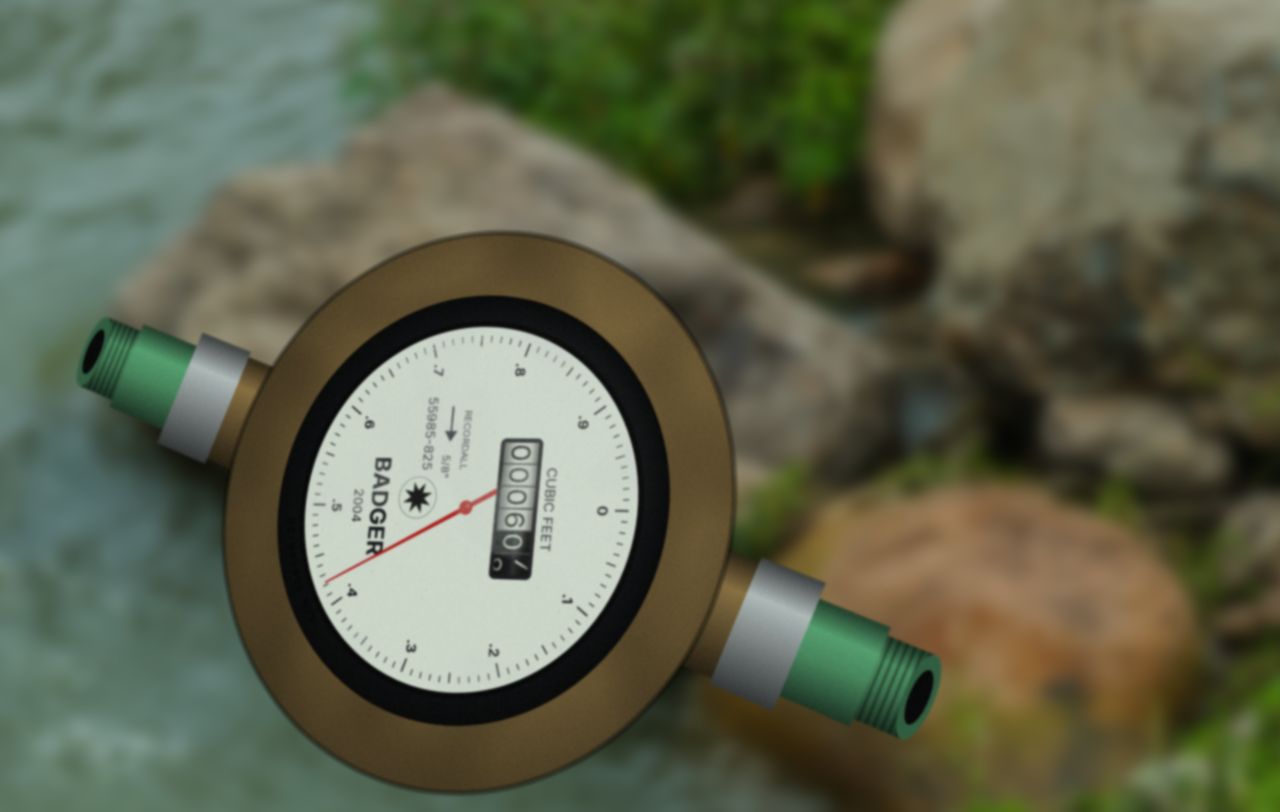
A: 607.42,ft³
